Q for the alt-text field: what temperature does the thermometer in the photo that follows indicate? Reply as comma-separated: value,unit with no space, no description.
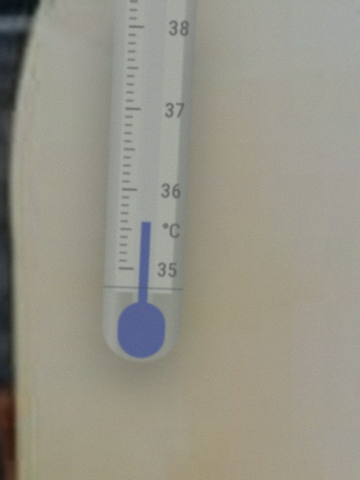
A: 35.6,°C
